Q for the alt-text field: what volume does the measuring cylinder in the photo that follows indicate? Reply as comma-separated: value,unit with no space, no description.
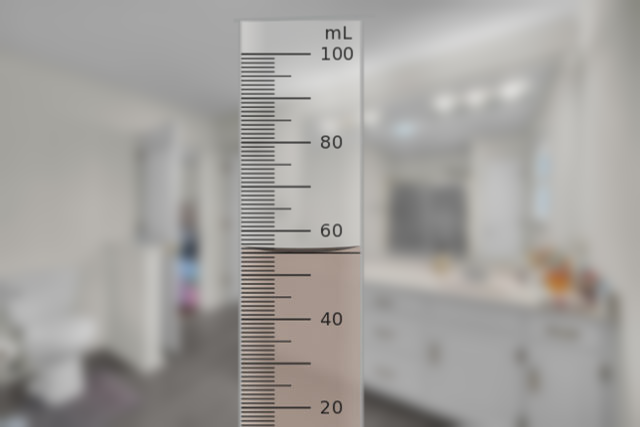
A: 55,mL
